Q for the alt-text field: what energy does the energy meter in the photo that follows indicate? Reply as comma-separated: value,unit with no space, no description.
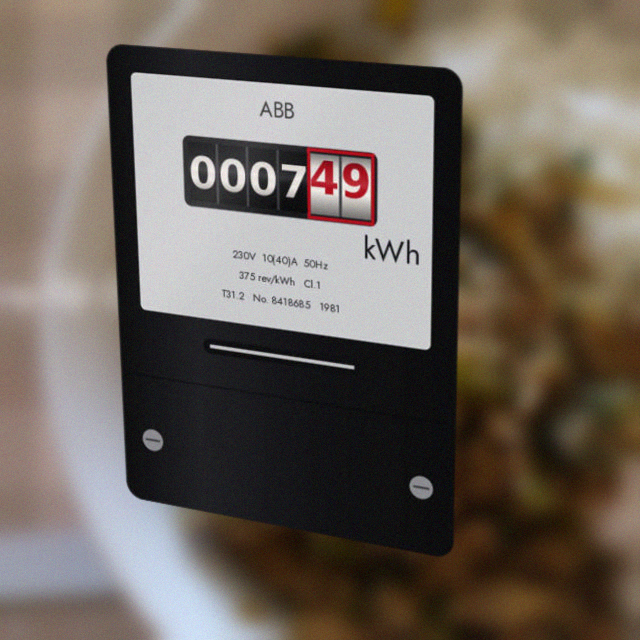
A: 7.49,kWh
